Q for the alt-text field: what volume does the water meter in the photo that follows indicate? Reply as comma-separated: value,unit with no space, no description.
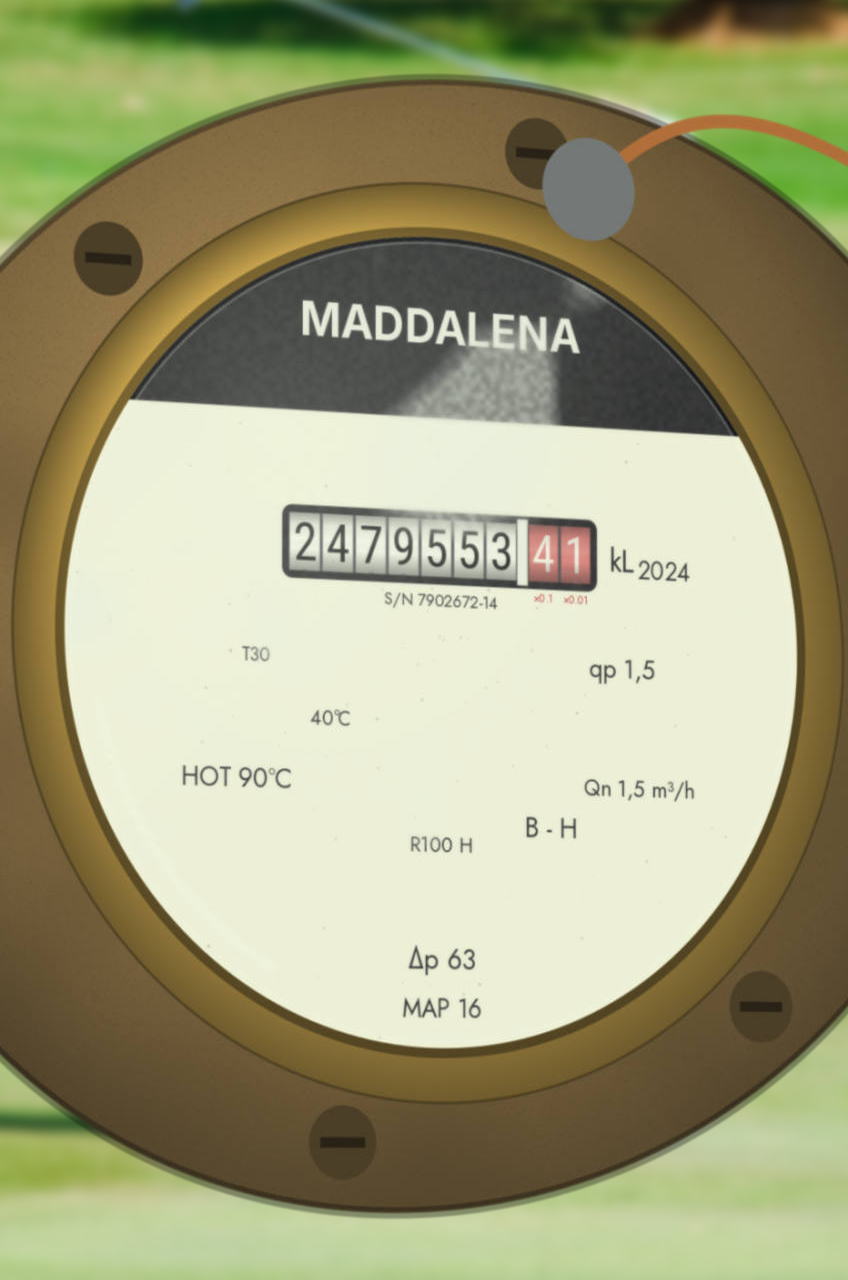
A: 2479553.41,kL
